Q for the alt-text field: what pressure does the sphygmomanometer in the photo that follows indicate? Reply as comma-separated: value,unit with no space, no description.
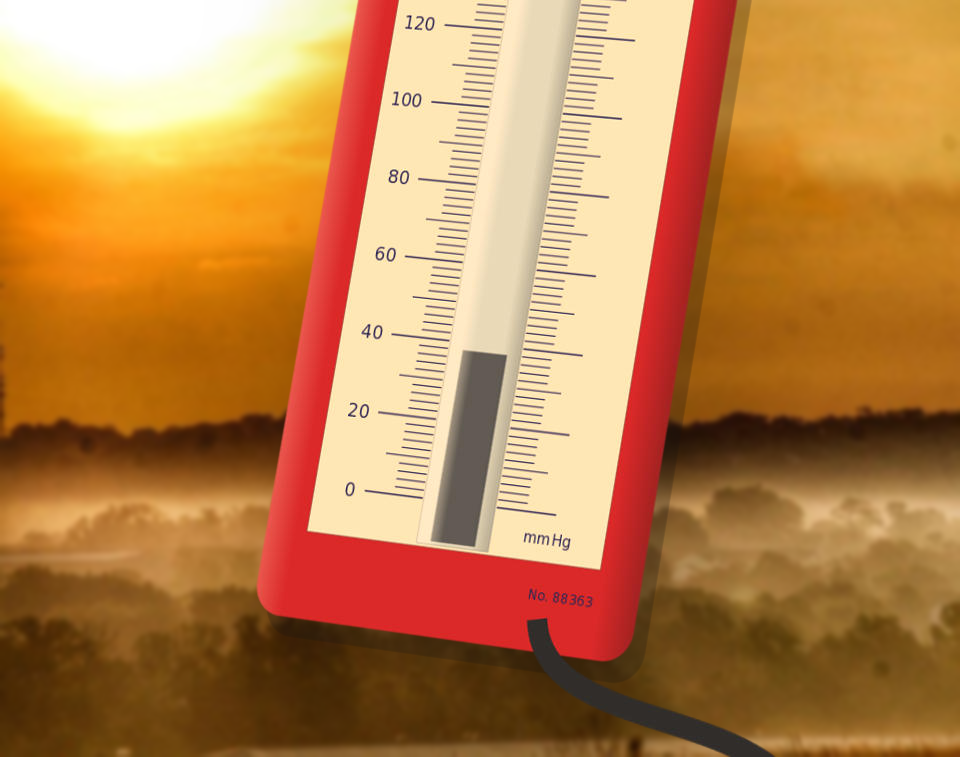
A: 38,mmHg
